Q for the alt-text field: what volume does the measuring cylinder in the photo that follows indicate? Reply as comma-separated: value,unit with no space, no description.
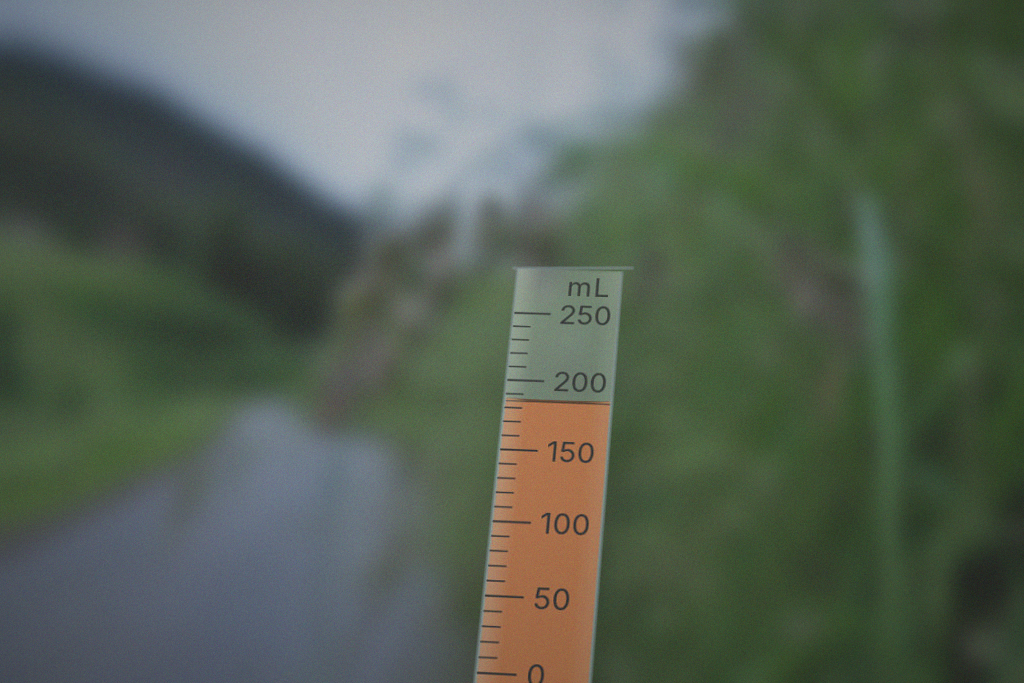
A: 185,mL
